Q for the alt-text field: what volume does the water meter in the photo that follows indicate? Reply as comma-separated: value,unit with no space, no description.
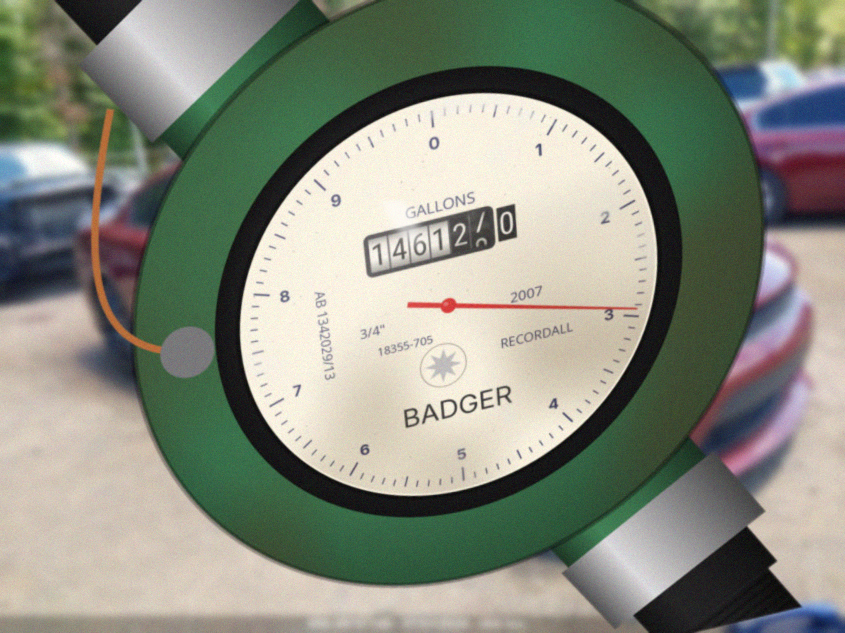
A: 1461272.9,gal
